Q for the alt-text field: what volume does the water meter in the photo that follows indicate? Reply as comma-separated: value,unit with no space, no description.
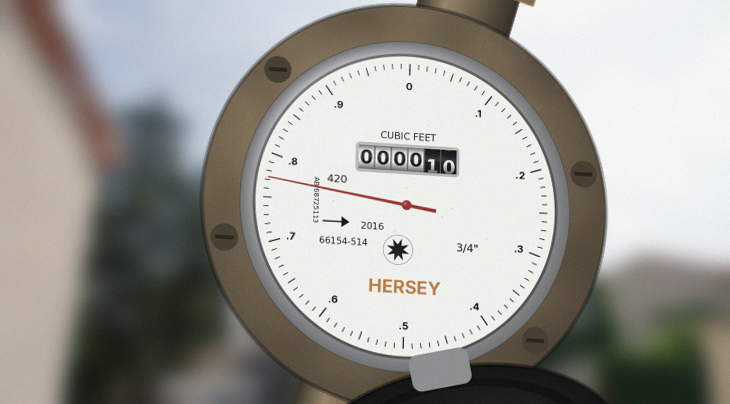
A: 9.77,ft³
